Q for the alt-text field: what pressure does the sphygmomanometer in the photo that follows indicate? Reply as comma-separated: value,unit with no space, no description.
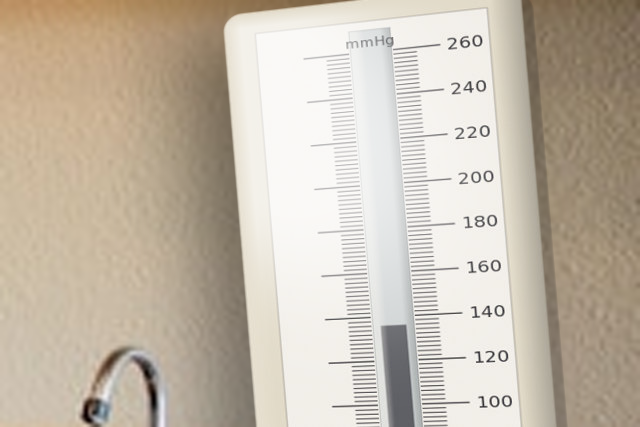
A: 136,mmHg
